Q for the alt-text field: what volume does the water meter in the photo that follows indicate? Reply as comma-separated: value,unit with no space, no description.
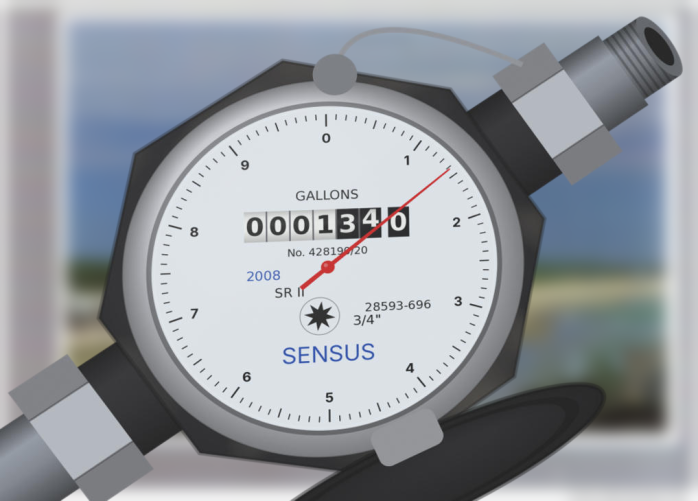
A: 1341.4,gal
